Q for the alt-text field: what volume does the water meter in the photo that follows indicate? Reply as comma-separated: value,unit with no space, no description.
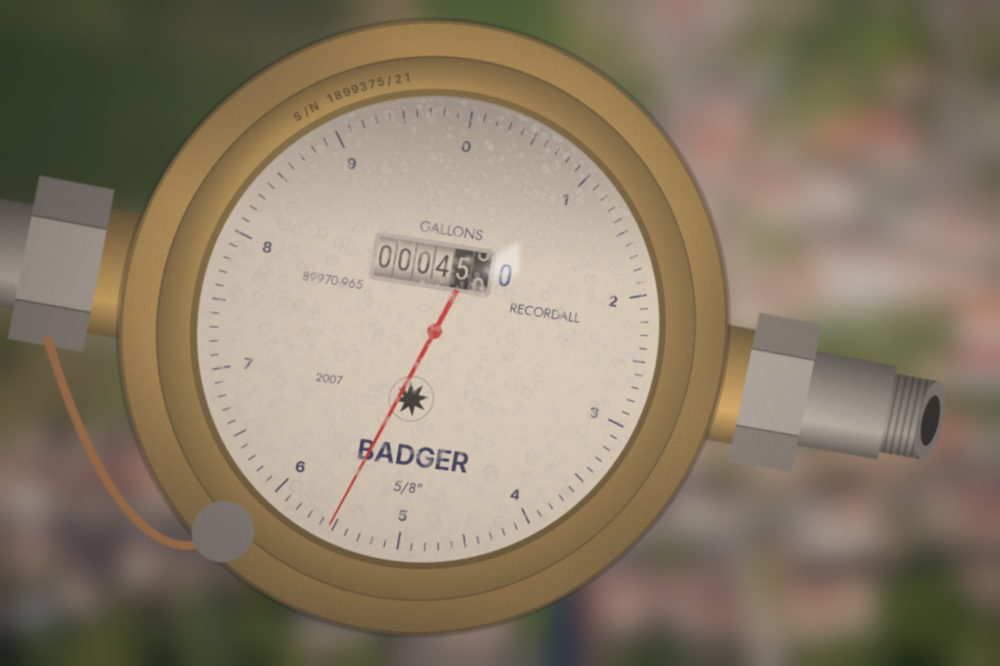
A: 4585.5,gal
